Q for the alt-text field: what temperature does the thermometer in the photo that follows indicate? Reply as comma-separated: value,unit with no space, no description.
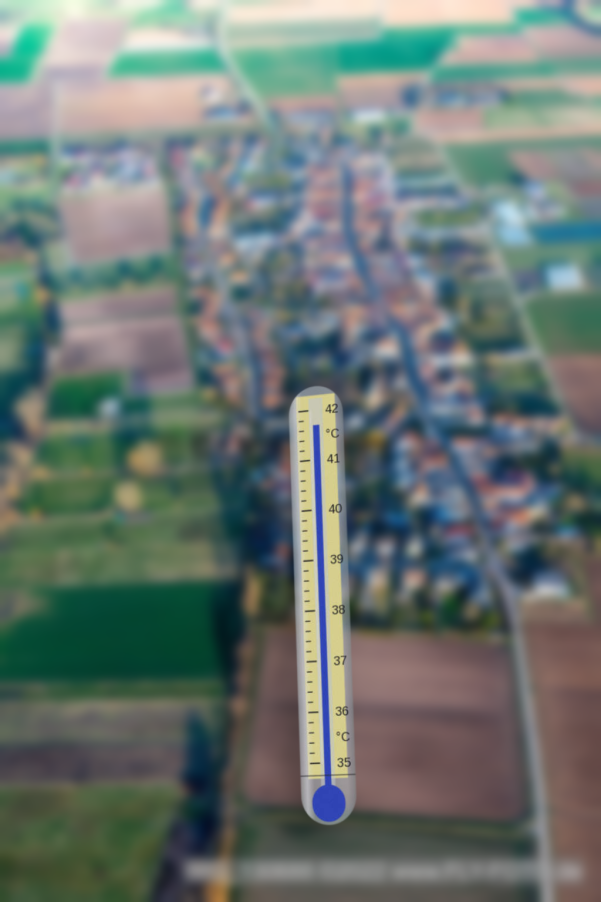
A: 41.7,°C
